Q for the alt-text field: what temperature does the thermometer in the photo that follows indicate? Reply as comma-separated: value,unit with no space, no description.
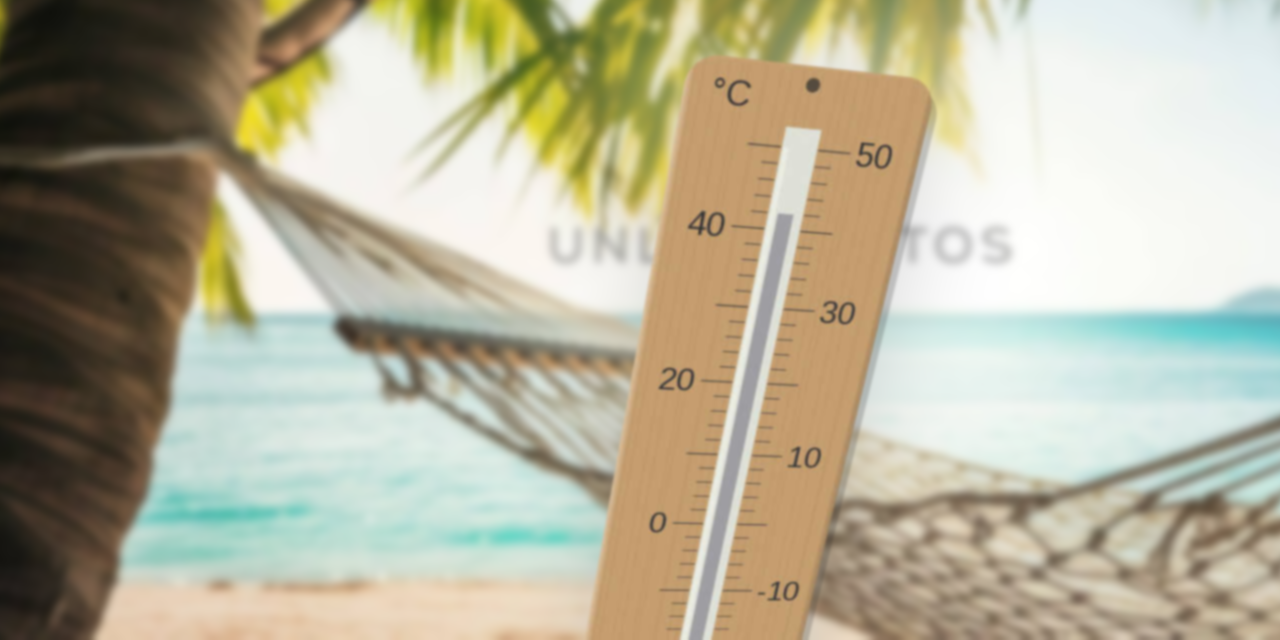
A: 42,°C
